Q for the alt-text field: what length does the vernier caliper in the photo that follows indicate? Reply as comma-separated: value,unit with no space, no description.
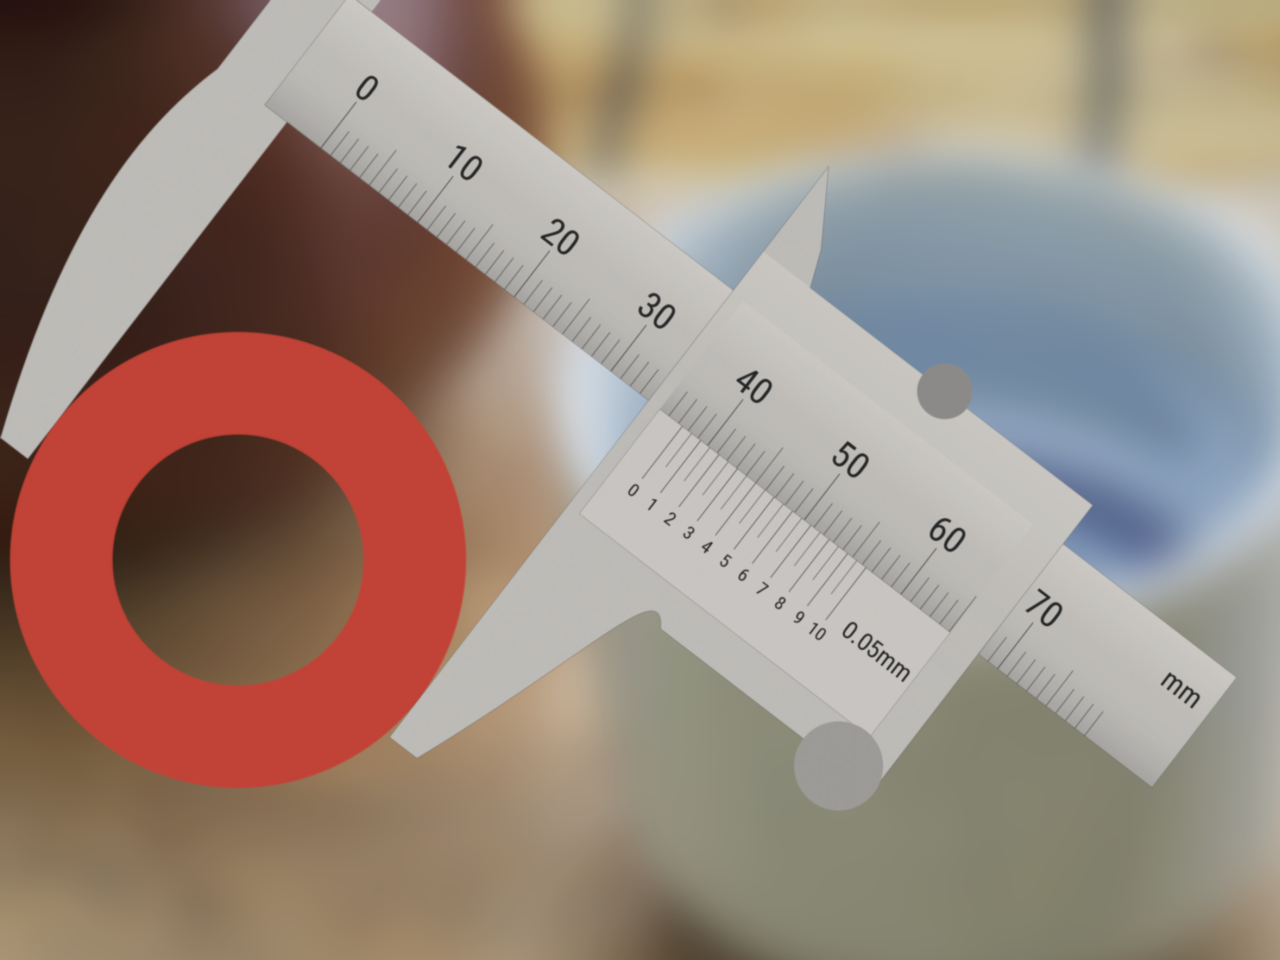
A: 37.4,mm
